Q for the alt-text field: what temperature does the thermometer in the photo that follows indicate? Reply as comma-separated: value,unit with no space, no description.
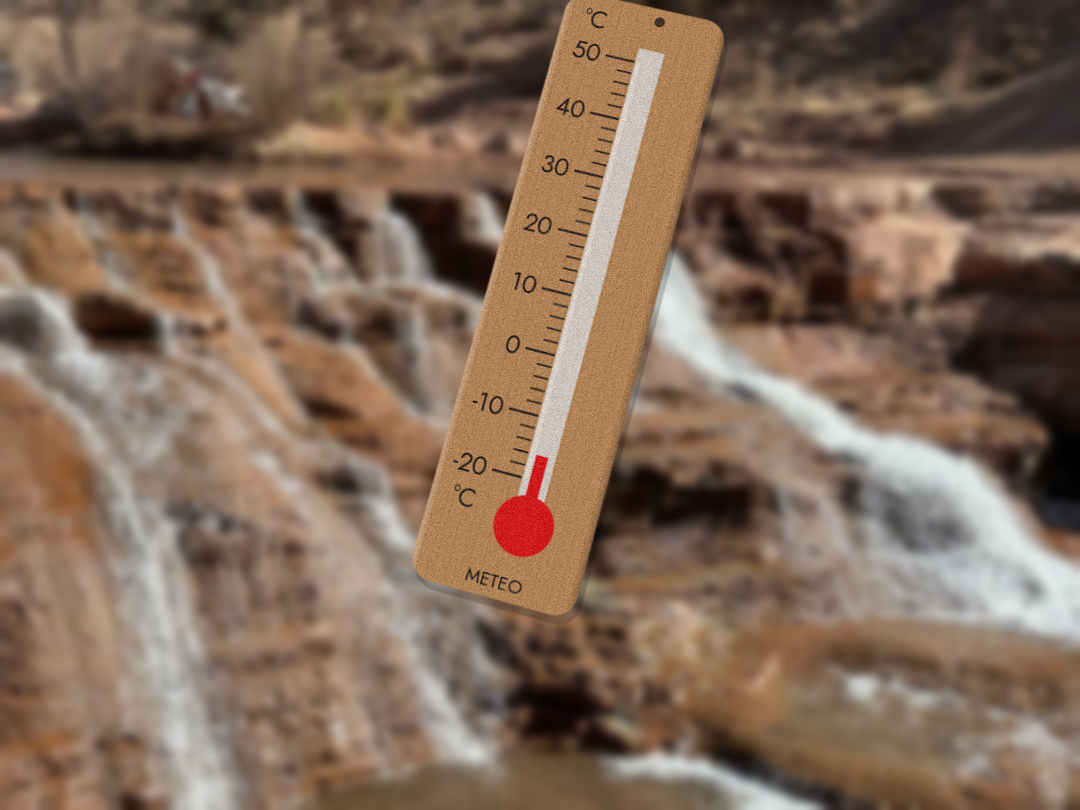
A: -16,°C
